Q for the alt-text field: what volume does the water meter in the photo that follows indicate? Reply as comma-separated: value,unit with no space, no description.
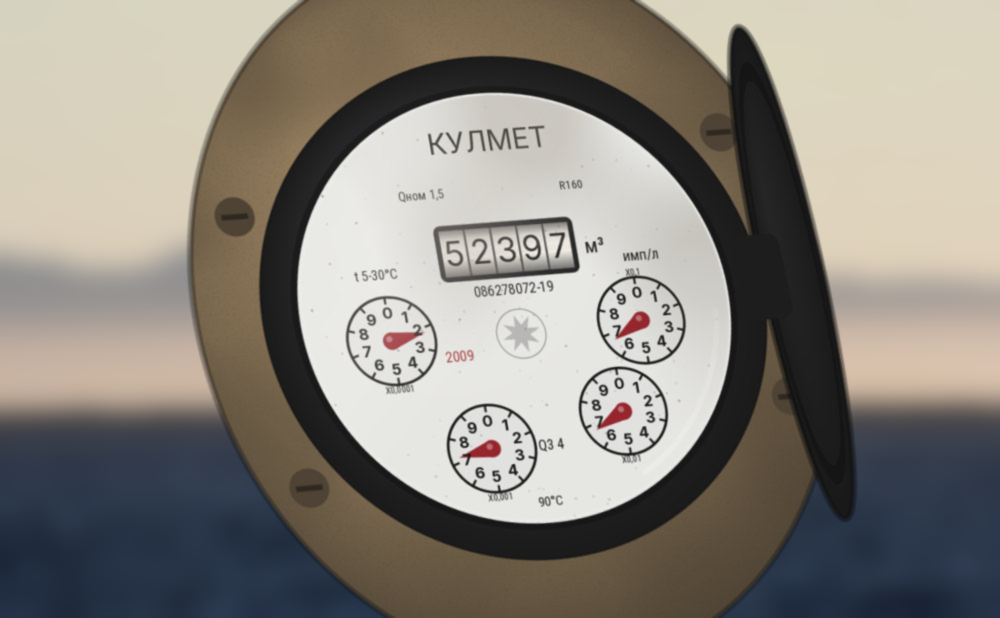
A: 52397.6672,m³
